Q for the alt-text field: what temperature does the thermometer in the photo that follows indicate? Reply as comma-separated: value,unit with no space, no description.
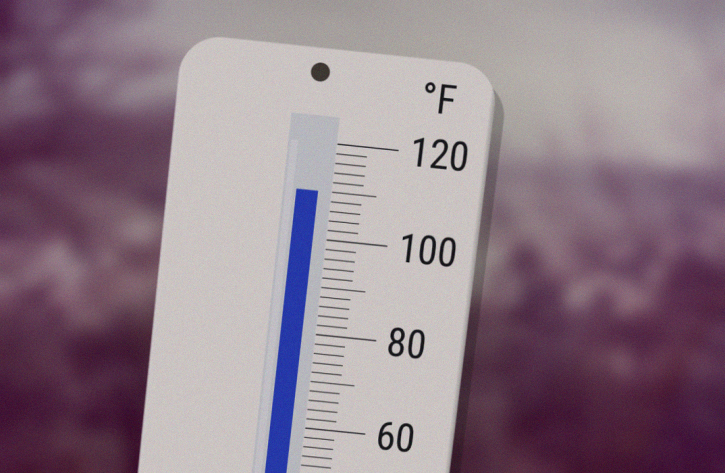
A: 110,°F
